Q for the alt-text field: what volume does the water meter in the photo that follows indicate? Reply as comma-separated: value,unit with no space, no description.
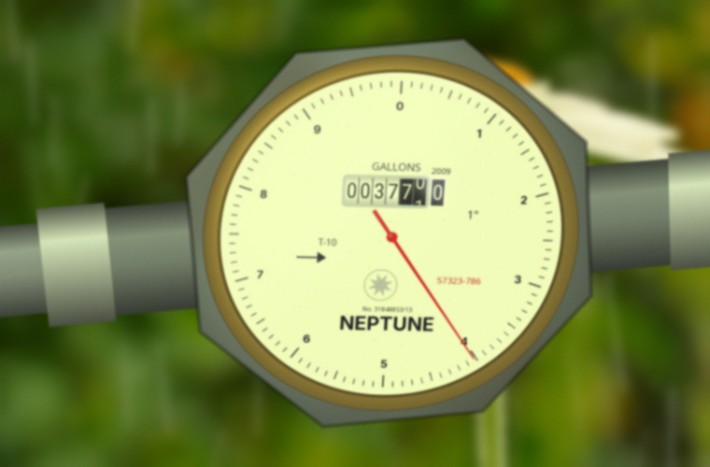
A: 37704.0,gal
